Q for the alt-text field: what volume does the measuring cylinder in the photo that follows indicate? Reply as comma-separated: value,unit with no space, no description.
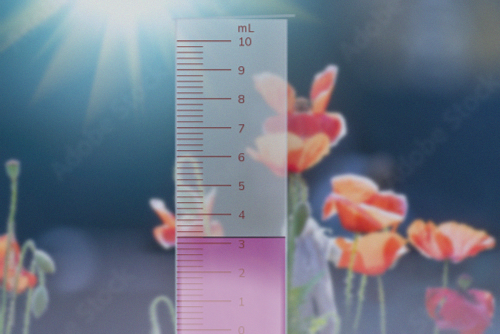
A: 3.2,mL
